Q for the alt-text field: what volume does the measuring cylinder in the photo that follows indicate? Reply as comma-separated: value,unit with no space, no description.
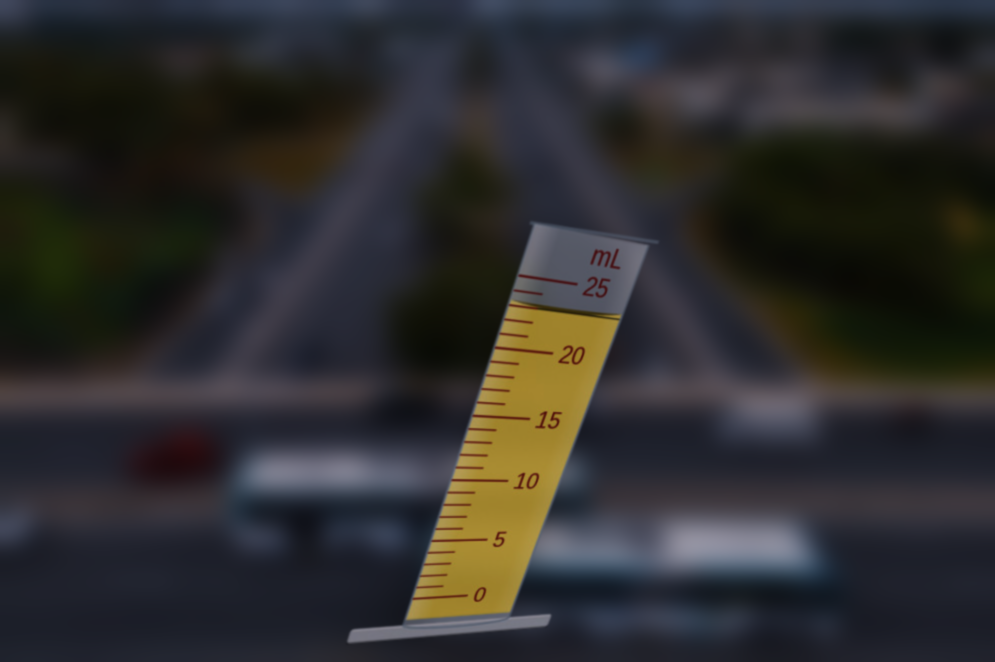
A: 23,mL
